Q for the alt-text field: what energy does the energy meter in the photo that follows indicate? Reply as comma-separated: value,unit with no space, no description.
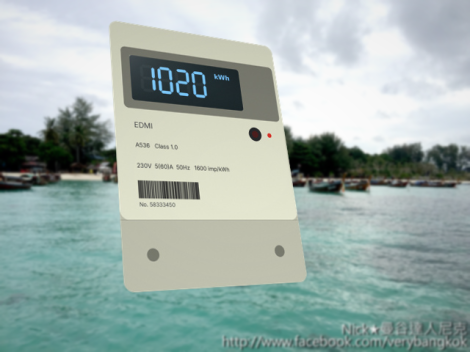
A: 1020,kWh
